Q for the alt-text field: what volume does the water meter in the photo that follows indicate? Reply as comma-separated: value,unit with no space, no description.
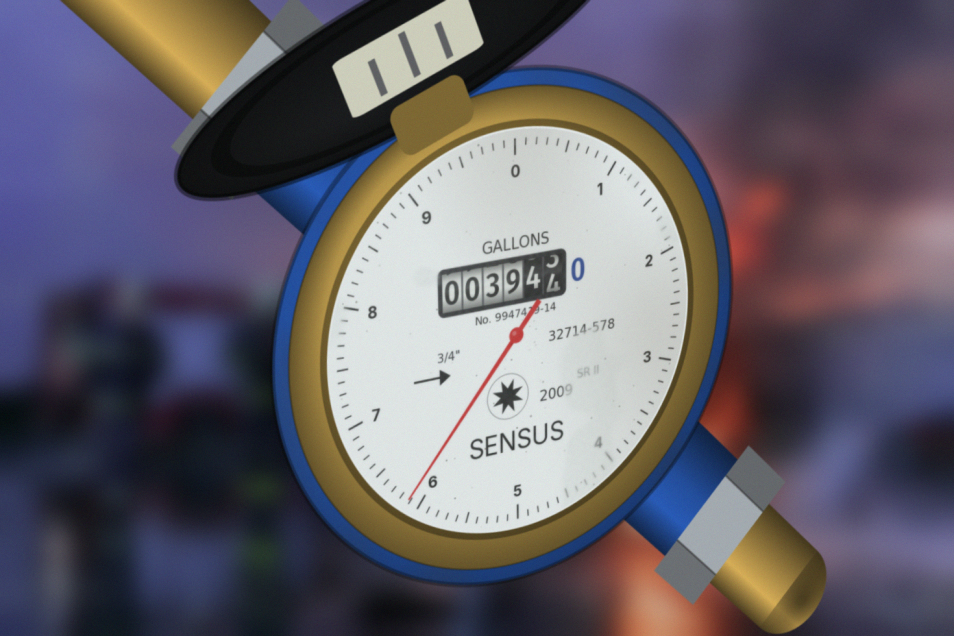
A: 39436.1,gal
